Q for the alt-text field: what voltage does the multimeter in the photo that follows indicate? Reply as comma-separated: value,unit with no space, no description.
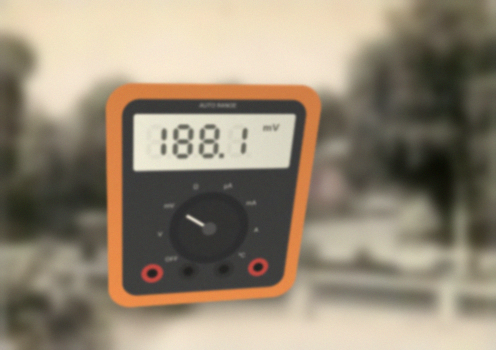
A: 188.1,mV
